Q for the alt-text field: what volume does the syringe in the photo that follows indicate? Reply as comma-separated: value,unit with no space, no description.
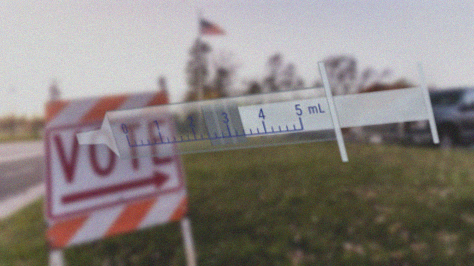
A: 2.4,mL
